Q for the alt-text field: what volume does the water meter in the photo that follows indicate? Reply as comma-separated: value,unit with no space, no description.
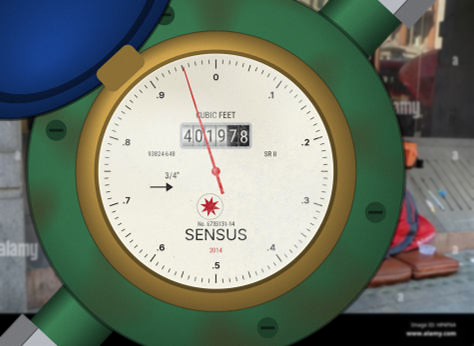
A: 401977.95,ft³
